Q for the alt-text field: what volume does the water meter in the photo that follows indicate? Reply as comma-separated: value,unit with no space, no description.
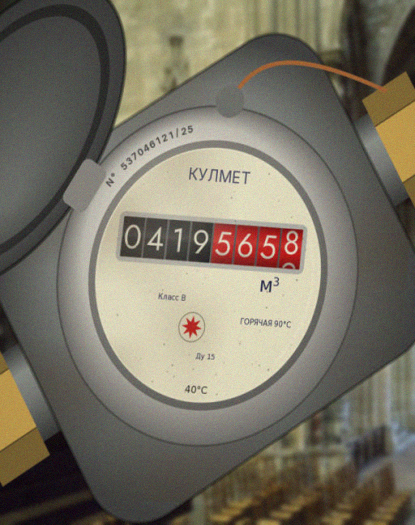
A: 419.5658,m³
